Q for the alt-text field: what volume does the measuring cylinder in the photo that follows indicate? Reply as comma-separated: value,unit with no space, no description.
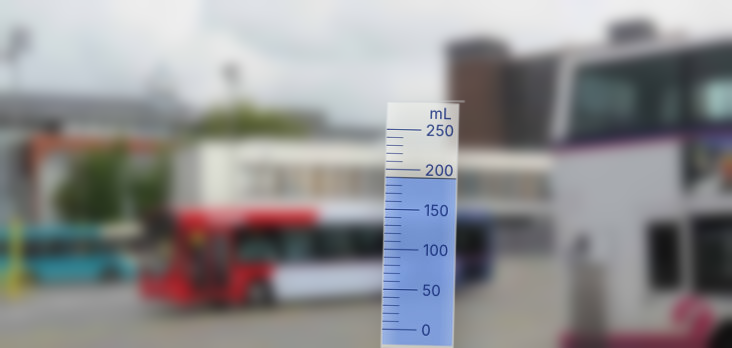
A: 190,mL
